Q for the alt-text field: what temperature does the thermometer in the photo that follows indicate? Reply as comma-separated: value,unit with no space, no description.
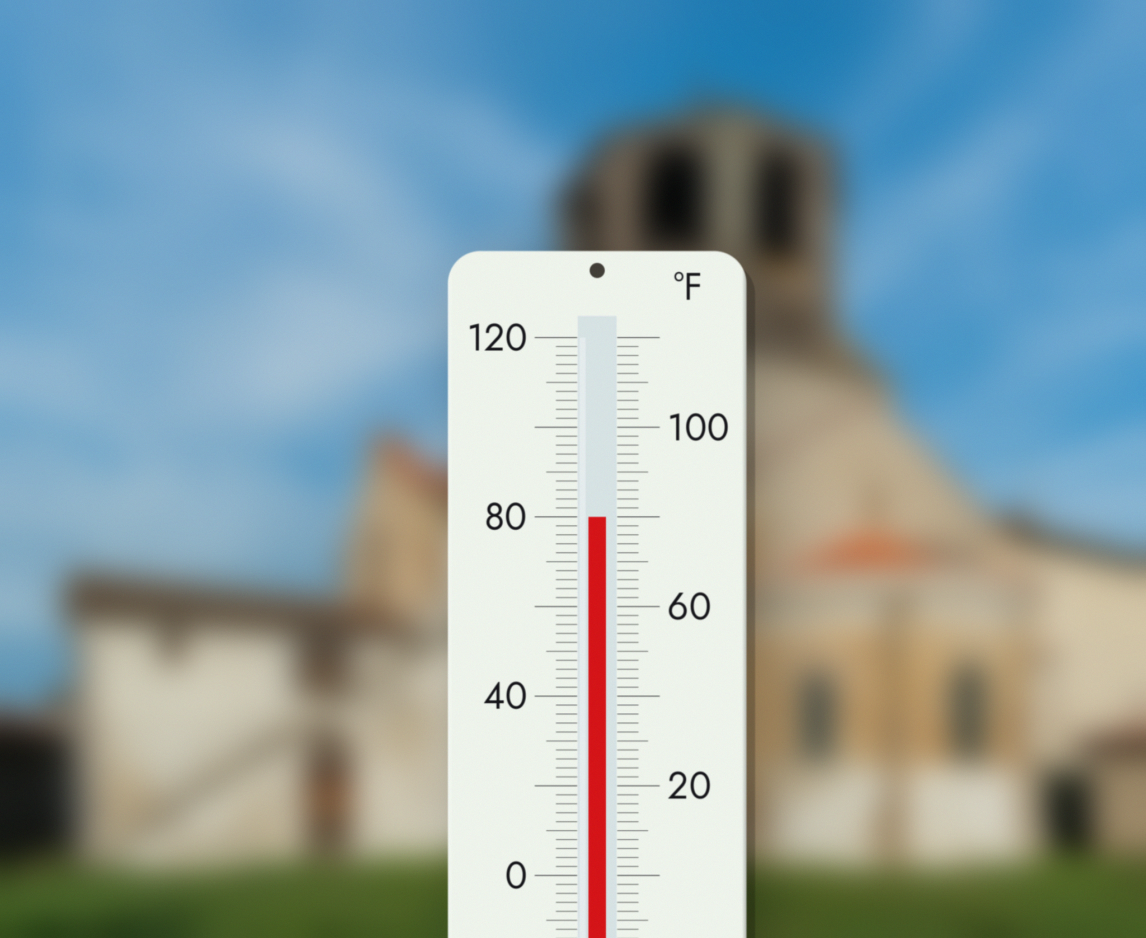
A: 80,°F
